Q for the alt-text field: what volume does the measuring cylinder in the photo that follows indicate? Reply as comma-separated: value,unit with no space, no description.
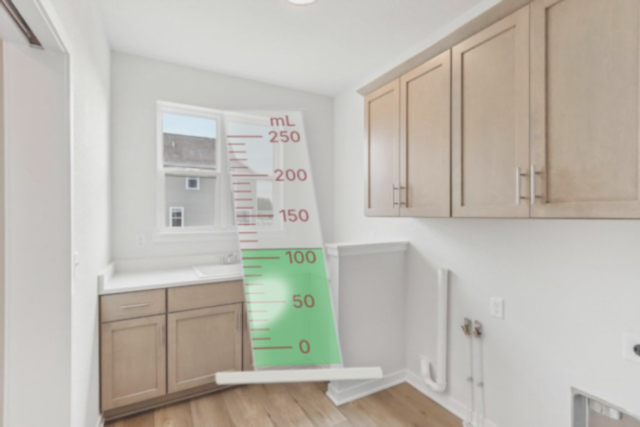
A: 110,mL
